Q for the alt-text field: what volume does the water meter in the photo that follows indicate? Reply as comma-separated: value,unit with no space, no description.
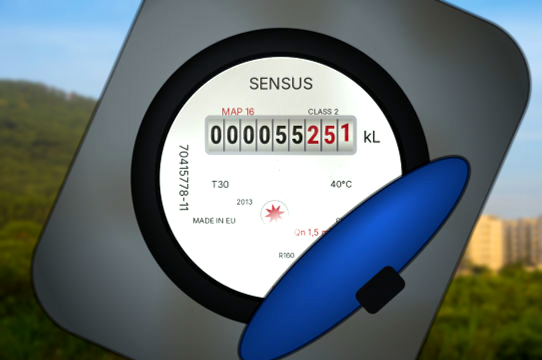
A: 55.251,kL
